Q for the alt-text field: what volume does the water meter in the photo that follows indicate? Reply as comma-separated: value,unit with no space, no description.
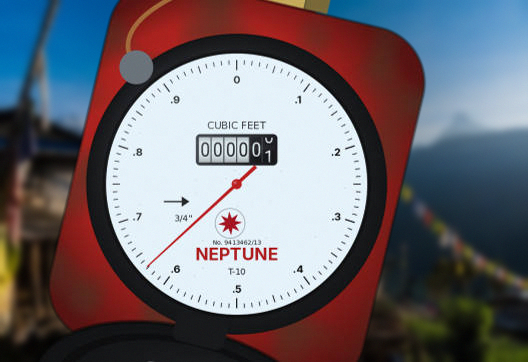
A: 0.63,ft³
